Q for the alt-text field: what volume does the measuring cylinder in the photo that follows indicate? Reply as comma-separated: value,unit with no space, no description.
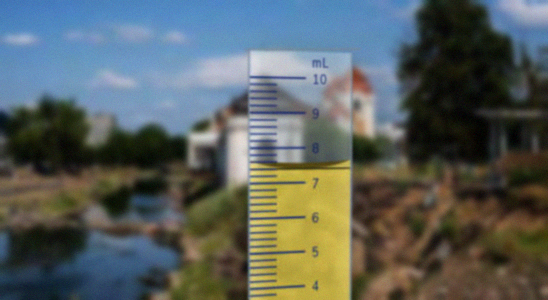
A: 7.4,mL
